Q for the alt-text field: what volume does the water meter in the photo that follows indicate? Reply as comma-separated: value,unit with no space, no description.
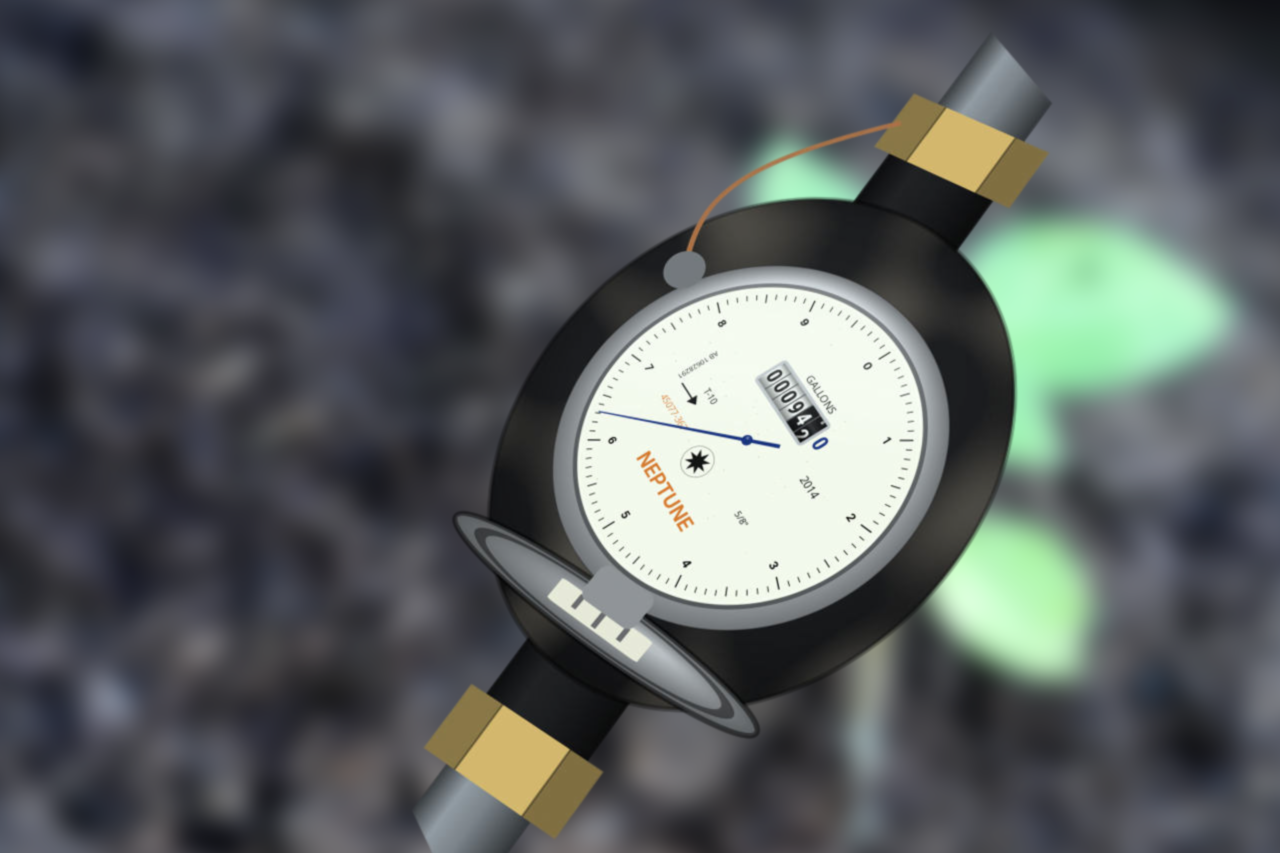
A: 9416.3,gal
